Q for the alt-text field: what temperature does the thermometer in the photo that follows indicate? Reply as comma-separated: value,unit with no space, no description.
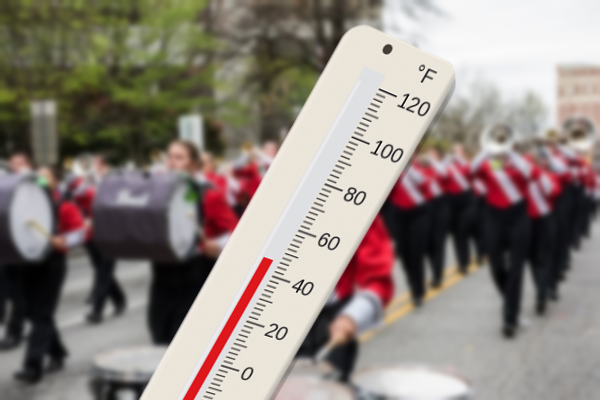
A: 46,°F
